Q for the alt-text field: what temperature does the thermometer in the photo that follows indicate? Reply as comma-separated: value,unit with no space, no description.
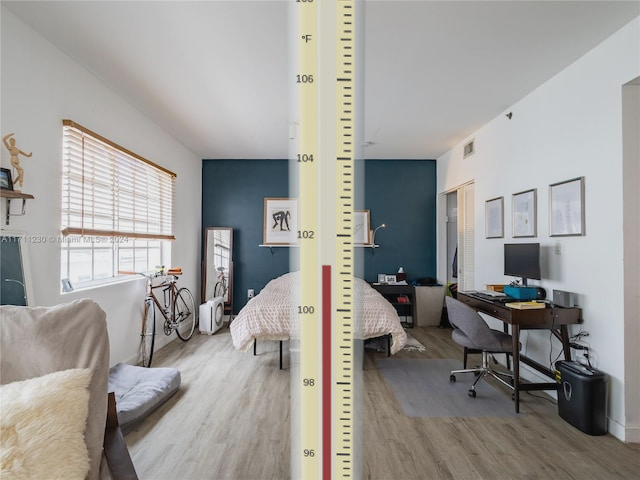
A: 101.2,°F
